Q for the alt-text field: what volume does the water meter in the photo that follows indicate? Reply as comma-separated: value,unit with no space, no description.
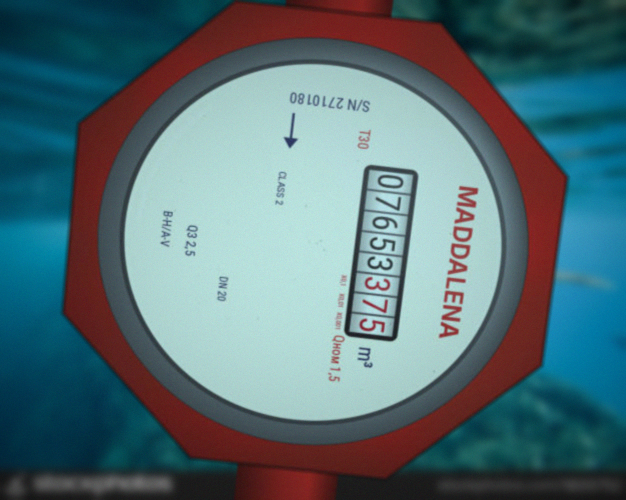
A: 7653.375,m³
